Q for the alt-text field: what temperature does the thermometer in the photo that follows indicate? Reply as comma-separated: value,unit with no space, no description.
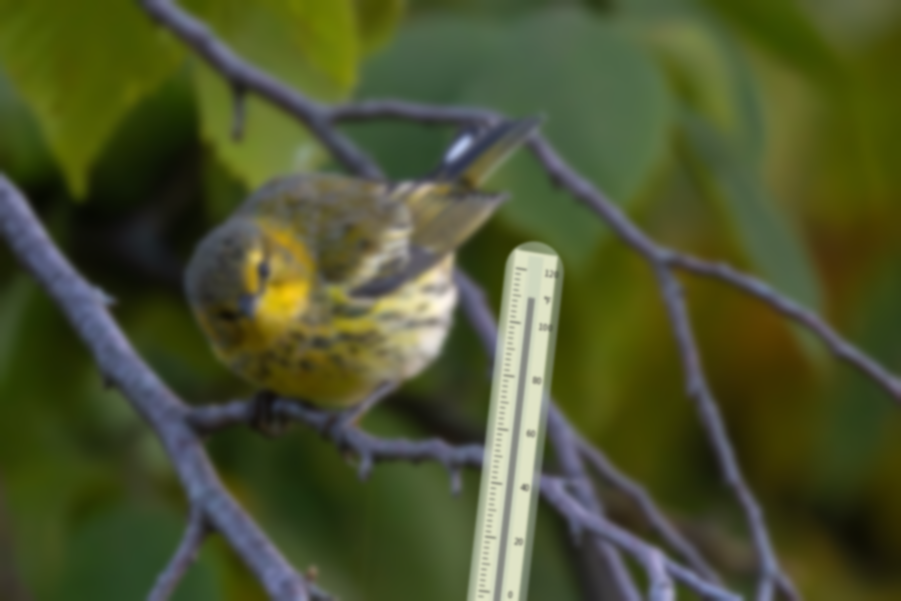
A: 110,°F
